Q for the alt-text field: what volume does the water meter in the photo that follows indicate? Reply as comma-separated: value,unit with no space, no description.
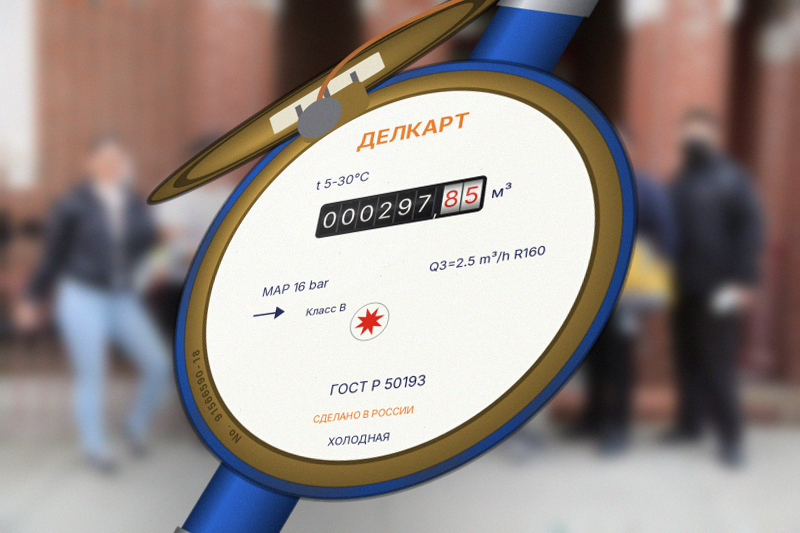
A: 297.85,m³
